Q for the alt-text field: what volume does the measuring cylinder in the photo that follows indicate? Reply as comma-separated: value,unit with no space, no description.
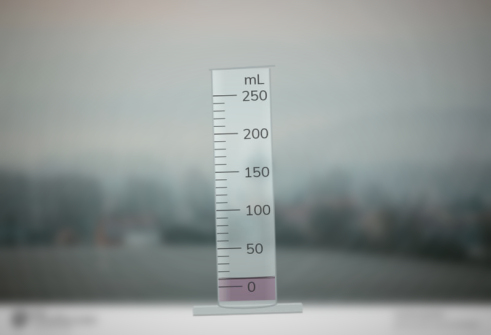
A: 10,mL
